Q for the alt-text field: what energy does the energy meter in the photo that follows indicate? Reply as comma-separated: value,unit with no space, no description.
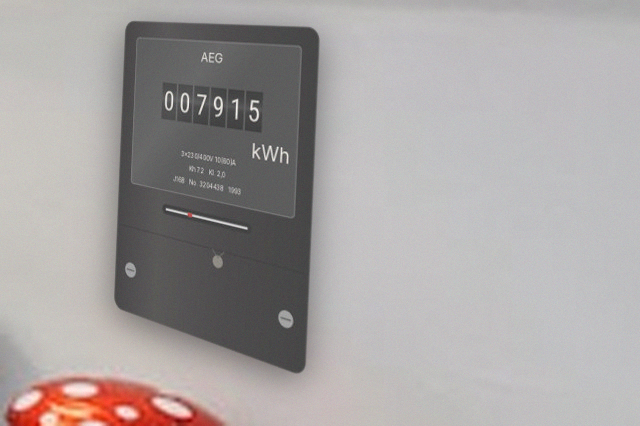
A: 7915,kWh
